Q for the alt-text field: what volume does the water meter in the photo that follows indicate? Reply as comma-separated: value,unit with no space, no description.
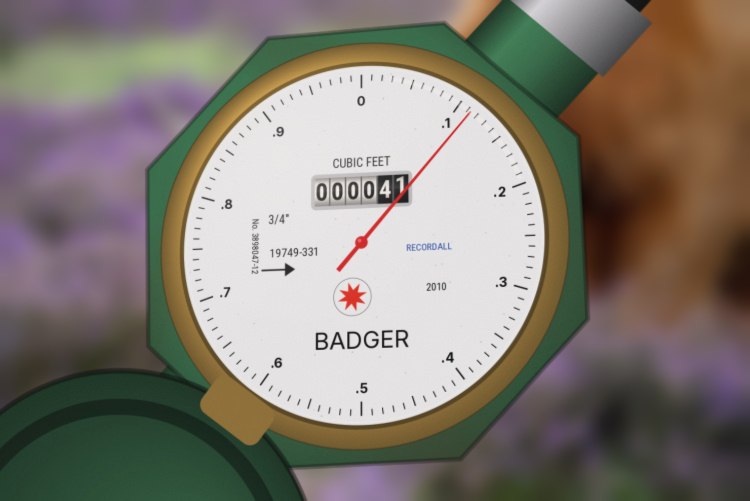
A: 41.11,ft³
